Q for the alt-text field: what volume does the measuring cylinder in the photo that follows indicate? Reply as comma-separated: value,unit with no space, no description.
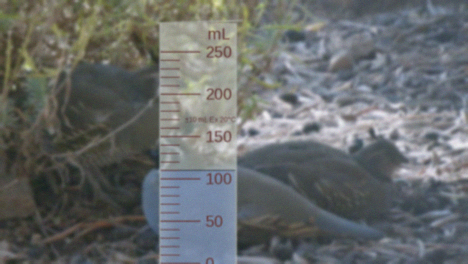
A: 110,mL
